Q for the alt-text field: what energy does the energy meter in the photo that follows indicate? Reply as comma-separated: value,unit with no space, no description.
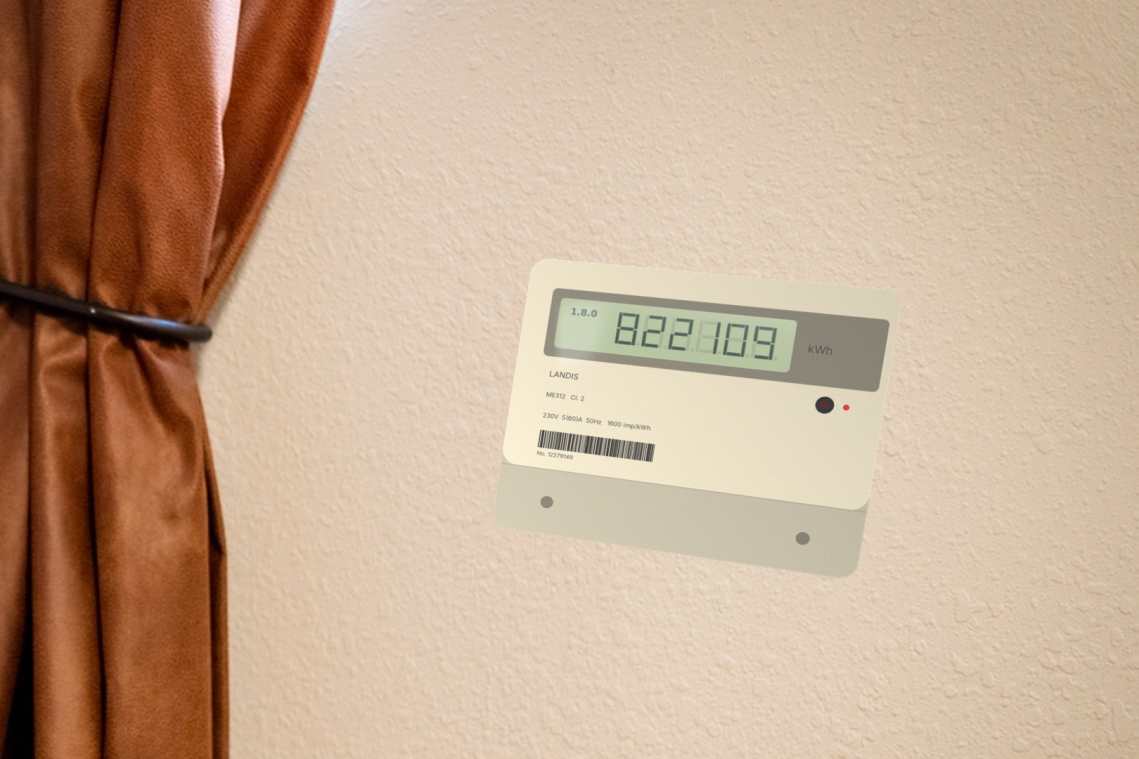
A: 822109,kWh
